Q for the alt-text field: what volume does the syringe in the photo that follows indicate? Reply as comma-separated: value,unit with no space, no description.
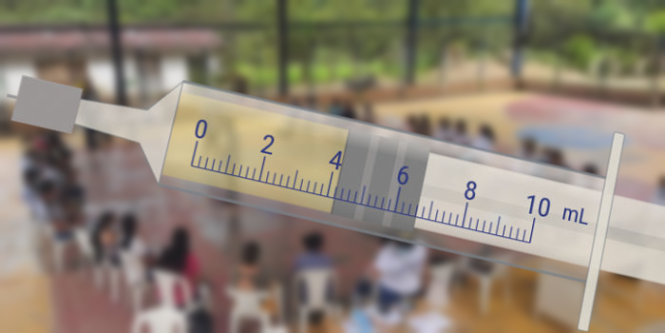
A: 4.2,mL
